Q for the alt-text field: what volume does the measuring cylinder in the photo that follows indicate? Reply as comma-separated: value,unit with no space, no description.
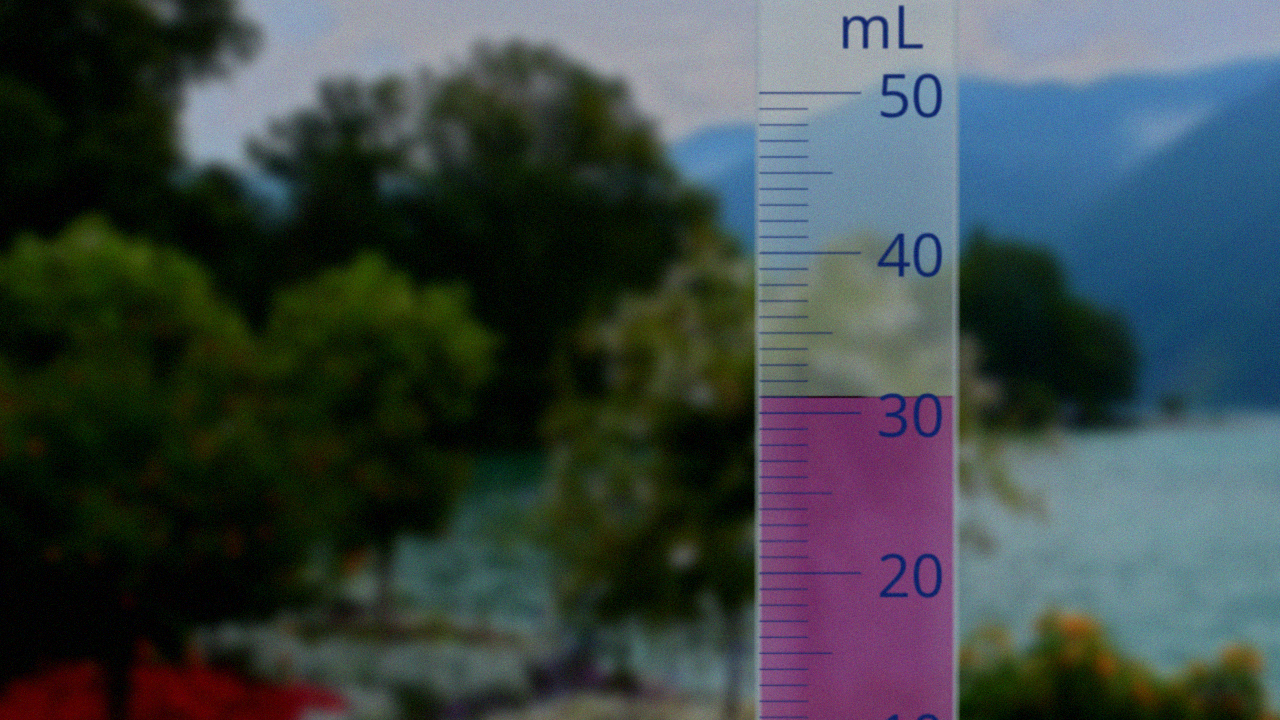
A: 31,mL
